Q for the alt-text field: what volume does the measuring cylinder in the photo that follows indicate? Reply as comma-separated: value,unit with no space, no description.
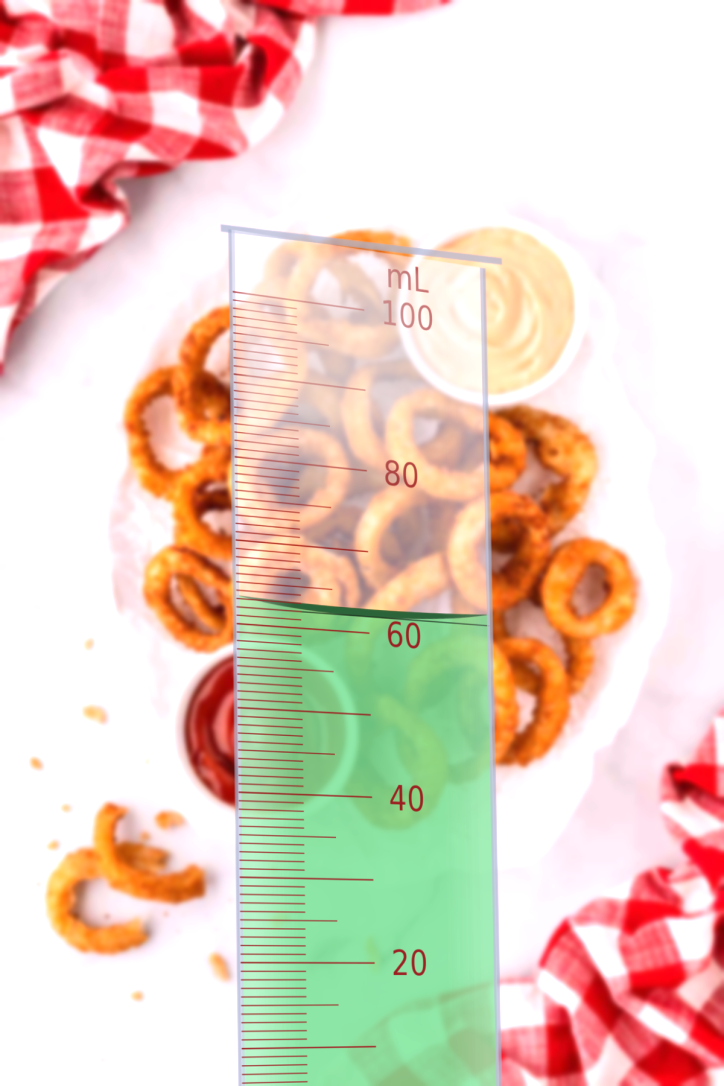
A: 62,mL
